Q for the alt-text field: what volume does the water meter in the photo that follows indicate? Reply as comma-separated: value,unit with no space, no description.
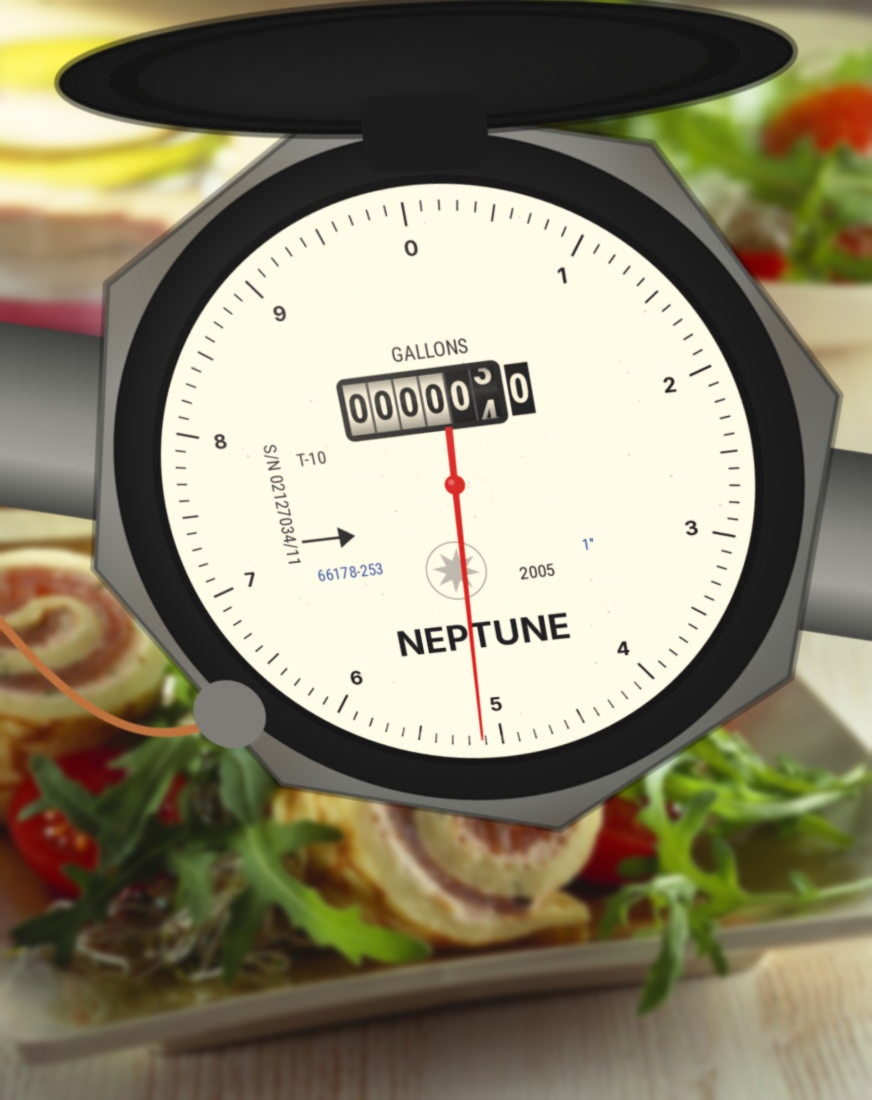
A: 35.1,gal
